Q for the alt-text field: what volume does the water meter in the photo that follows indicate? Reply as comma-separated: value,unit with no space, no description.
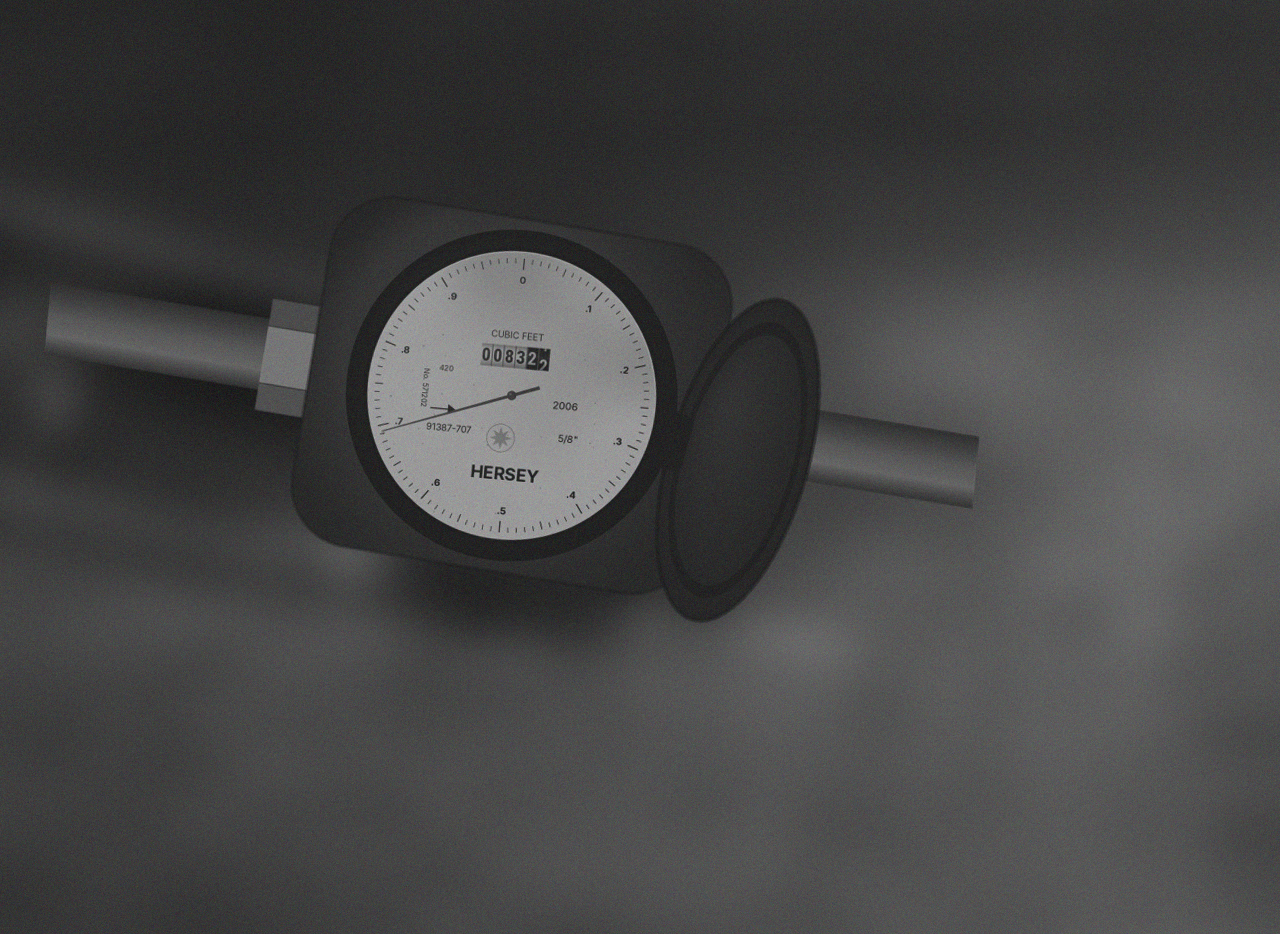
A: 8321.69,ft³
